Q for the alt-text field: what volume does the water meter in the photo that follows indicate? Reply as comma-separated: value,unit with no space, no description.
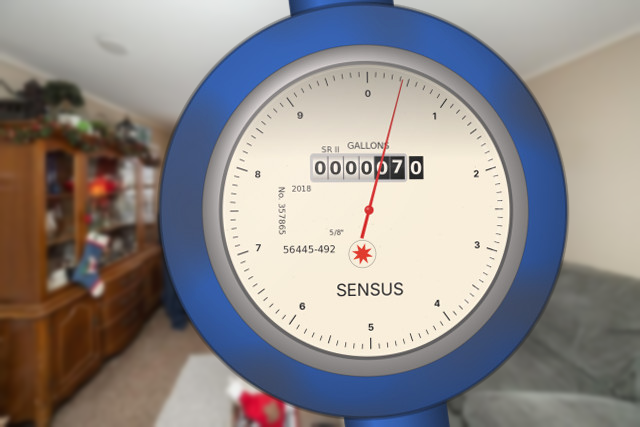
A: 70.4,gal
